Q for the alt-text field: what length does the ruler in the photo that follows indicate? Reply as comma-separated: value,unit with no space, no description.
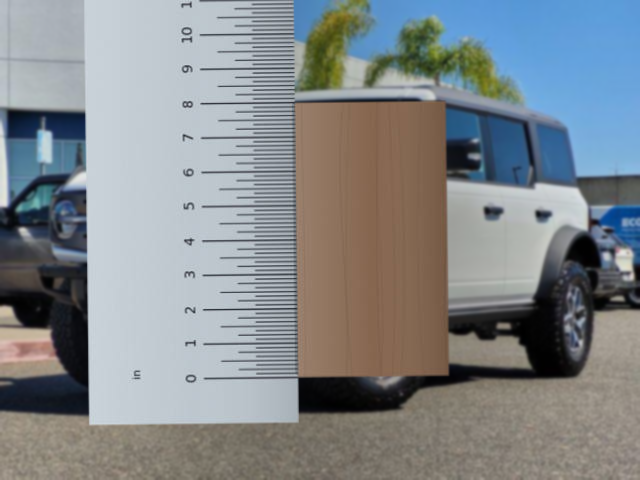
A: 8,in
